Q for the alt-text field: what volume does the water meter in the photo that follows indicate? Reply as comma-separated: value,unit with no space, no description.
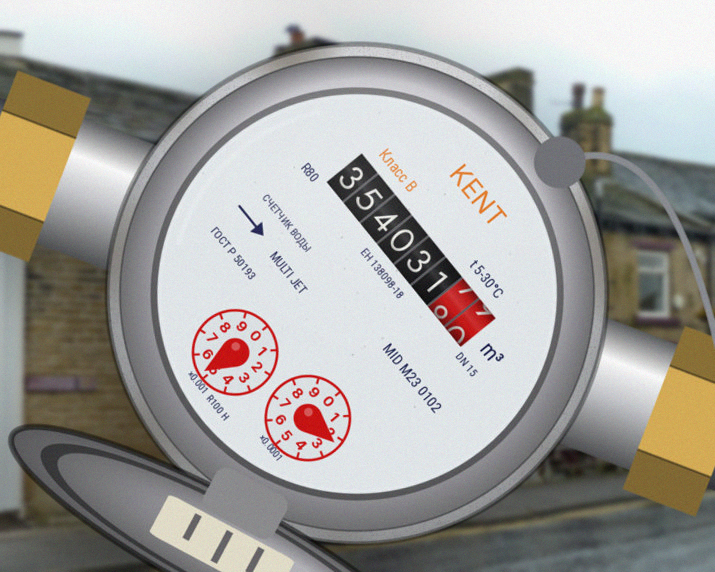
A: 354031.7952,m³
